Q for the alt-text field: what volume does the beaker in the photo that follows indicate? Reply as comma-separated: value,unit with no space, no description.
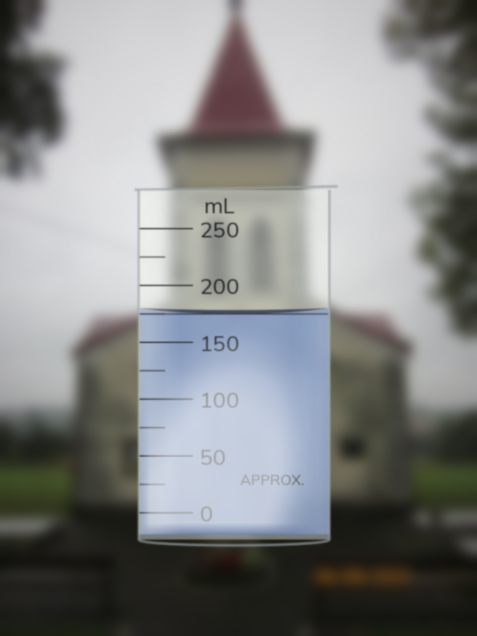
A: 175,mL
